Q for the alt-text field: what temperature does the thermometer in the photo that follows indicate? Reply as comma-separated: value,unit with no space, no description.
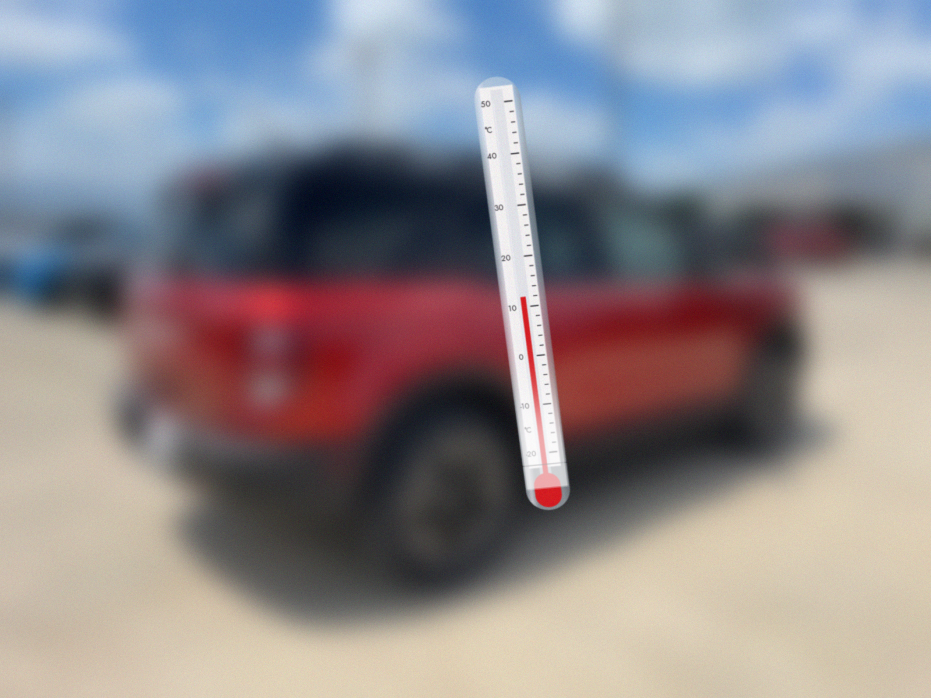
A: 12,°C
